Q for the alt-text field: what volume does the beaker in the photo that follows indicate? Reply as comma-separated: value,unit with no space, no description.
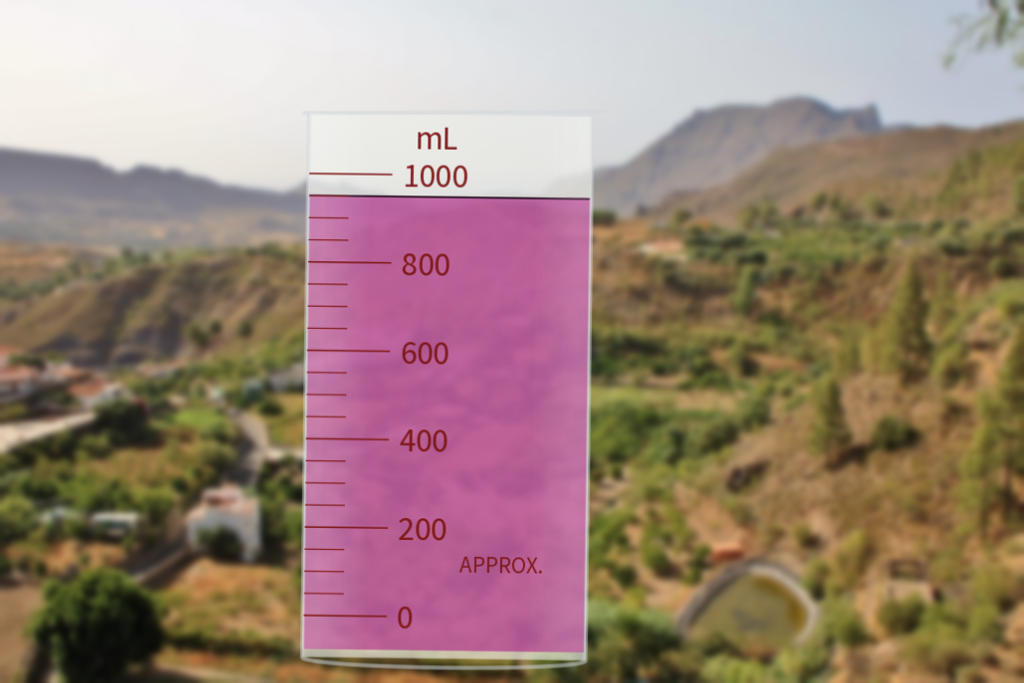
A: 950,mL
